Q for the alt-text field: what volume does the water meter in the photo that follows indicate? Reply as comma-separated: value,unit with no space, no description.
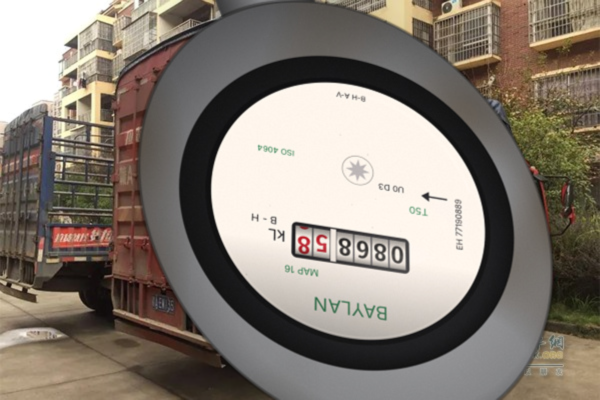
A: 868.58,kL
